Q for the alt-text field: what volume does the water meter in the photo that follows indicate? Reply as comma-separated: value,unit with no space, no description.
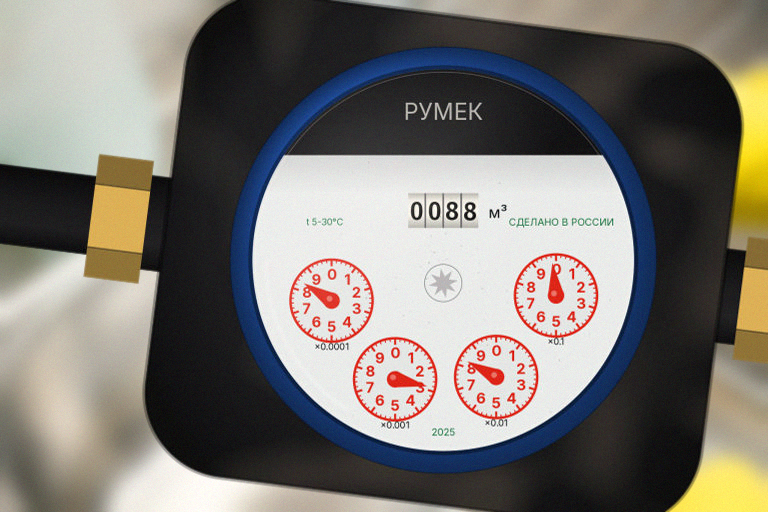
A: 87.9828,m³
